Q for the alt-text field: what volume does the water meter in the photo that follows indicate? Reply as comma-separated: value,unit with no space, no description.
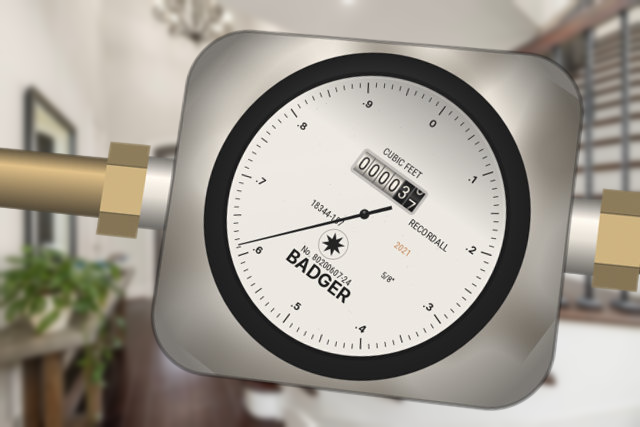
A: 36.61,ft³
